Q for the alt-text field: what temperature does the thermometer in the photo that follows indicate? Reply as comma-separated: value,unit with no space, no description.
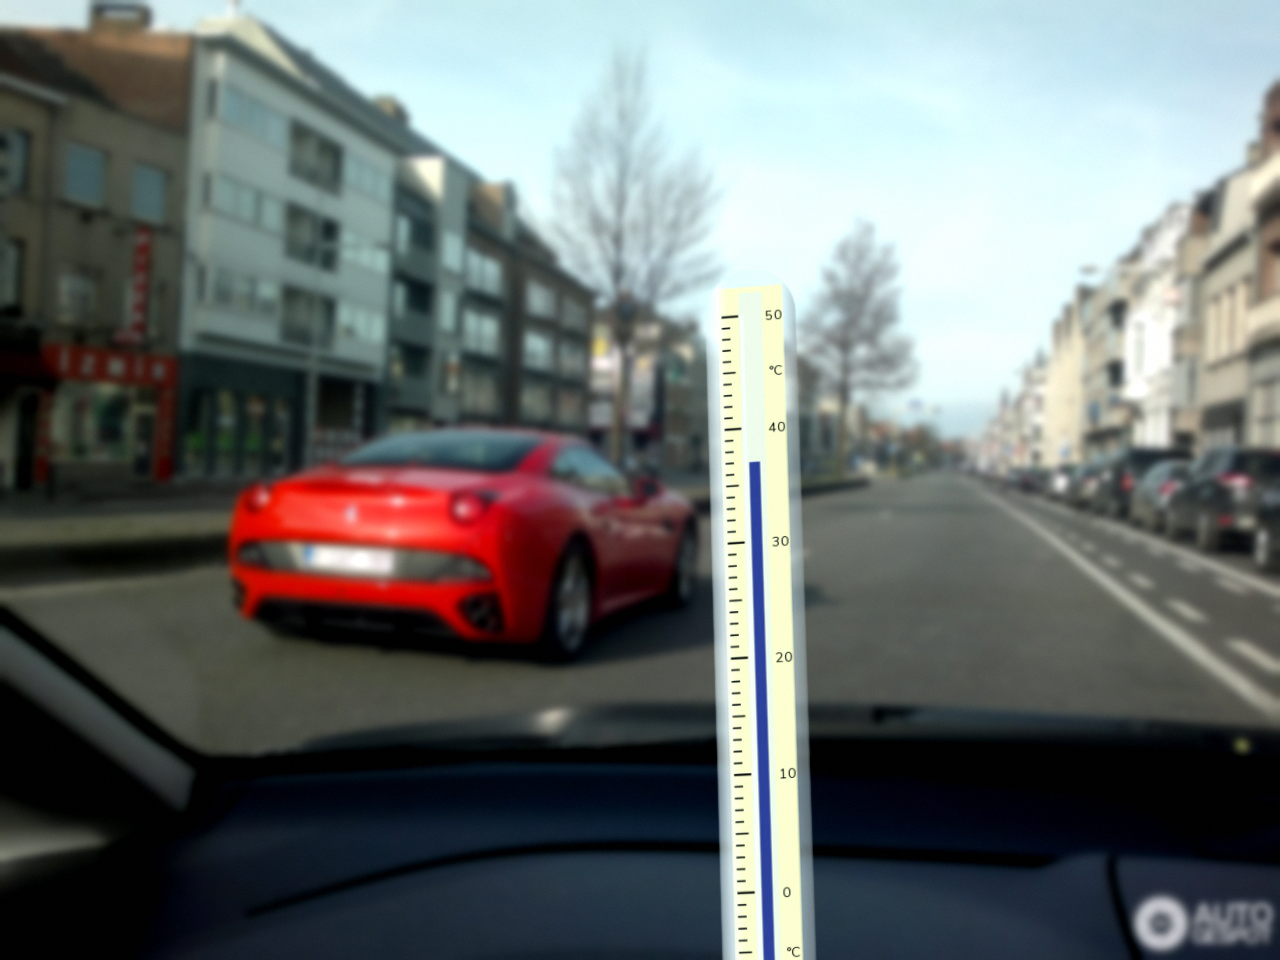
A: 37,°C
